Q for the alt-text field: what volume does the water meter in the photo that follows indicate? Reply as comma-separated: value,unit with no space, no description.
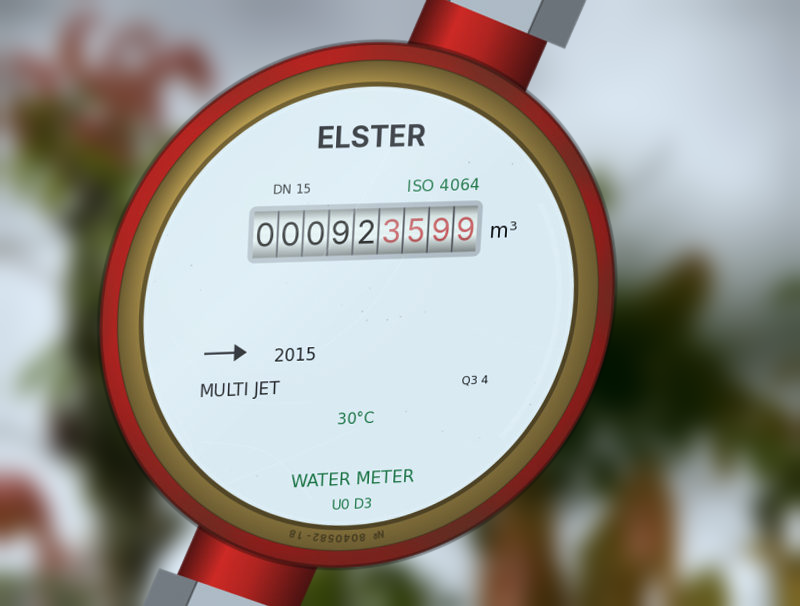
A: 92.3599,m³
